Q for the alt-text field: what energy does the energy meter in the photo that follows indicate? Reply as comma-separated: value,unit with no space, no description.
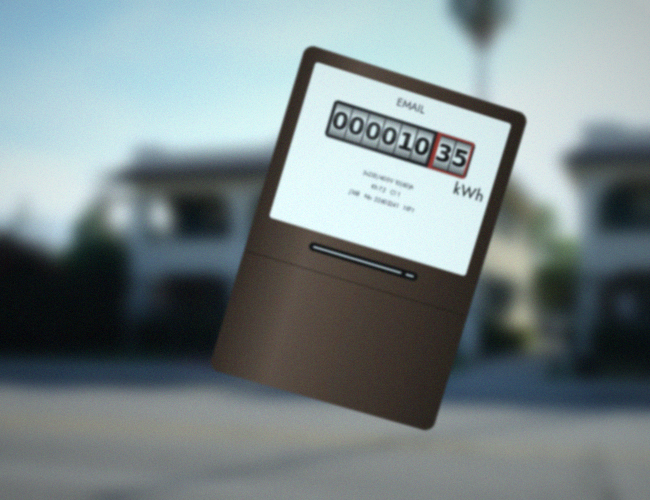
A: 10.35,kWh
